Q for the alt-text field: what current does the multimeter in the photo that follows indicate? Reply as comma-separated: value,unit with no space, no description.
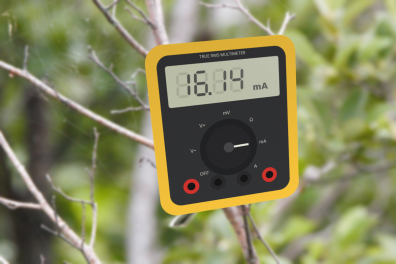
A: 16.14,mA
